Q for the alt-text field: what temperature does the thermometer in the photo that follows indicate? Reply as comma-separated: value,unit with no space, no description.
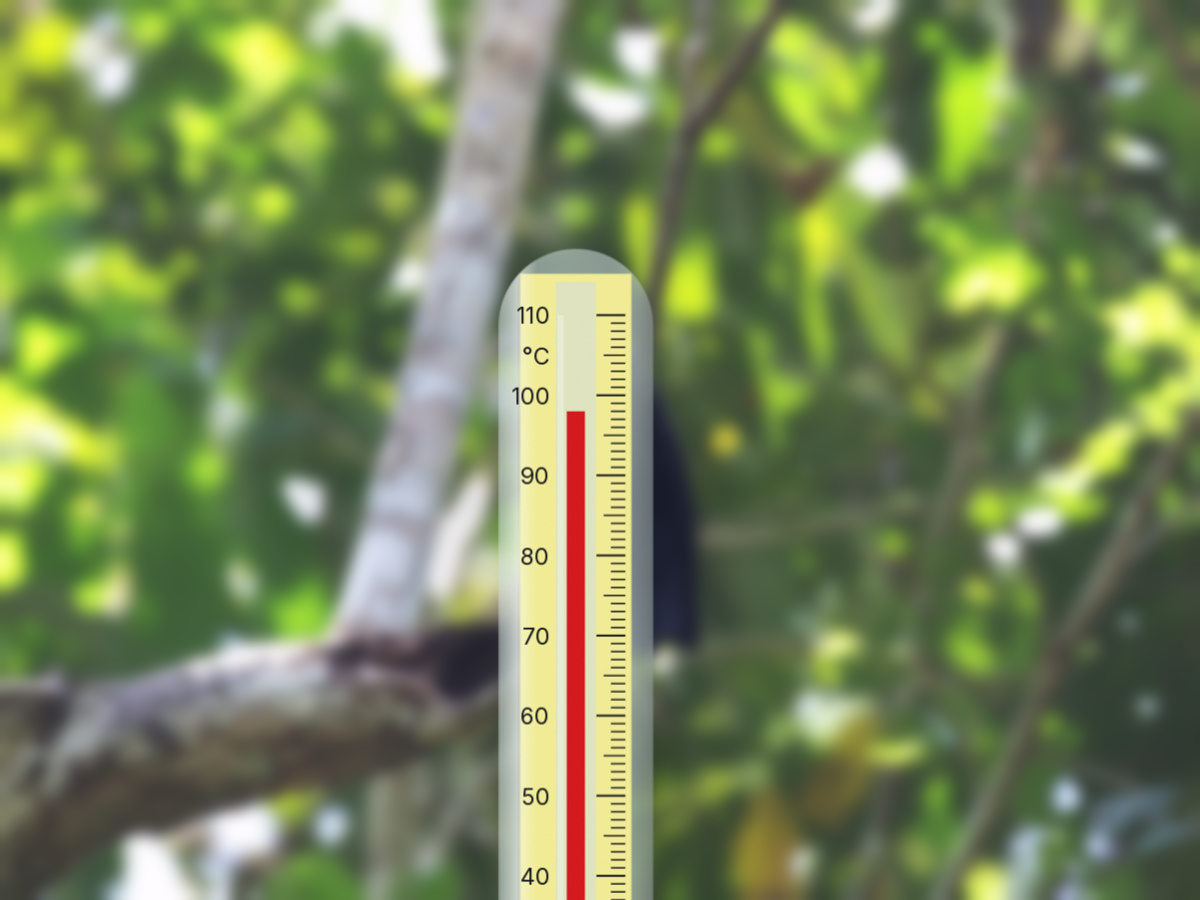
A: 98,°C
